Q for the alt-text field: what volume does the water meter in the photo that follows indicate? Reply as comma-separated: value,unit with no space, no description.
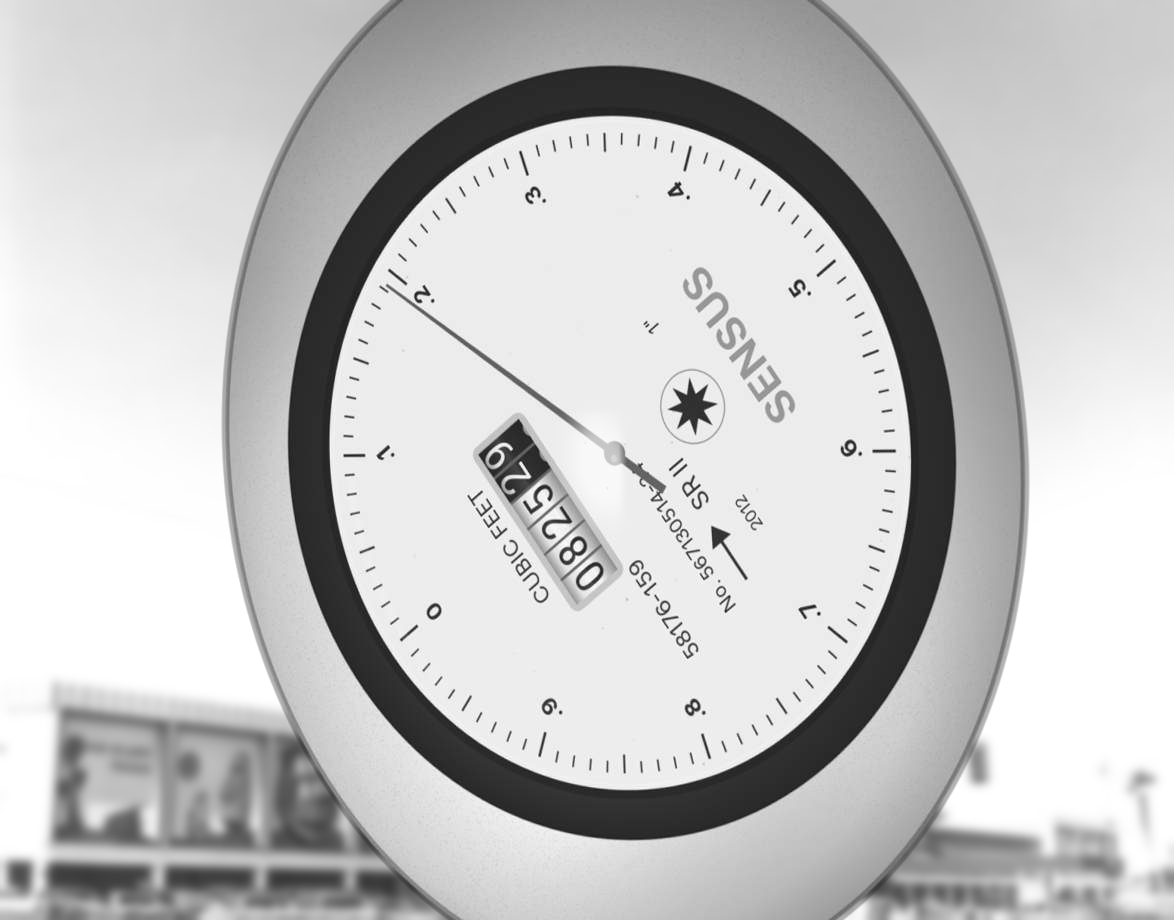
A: 82529.19,ft³
